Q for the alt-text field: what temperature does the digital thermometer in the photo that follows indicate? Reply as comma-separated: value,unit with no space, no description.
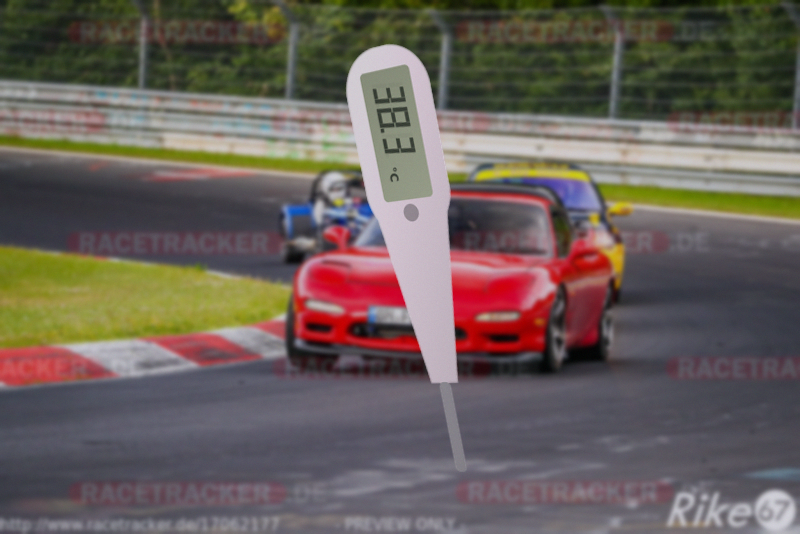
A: 38.3,°C
